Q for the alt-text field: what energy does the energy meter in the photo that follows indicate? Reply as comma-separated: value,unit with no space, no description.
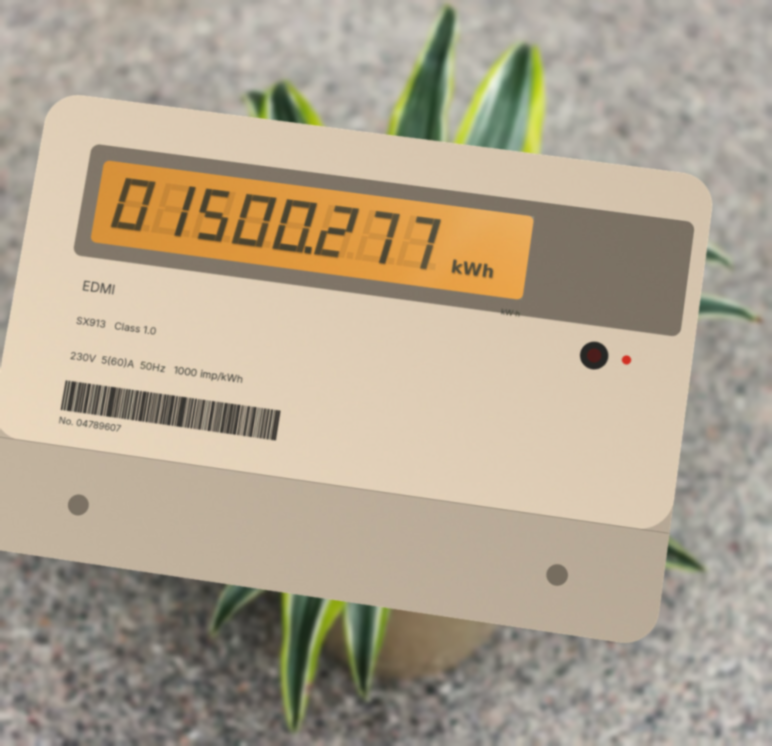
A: 1500.277,kWh
